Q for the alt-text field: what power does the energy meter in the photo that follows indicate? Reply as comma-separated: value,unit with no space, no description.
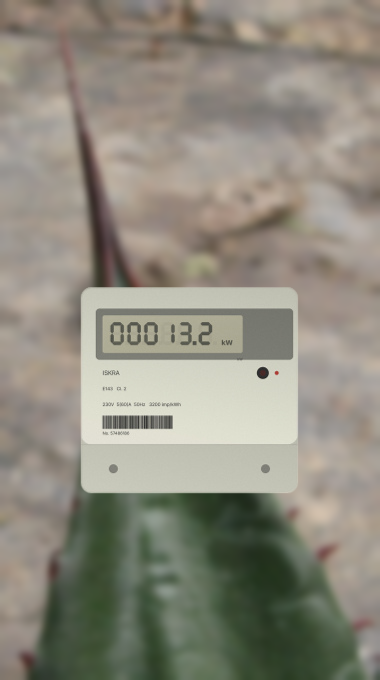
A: 13.2,kW
